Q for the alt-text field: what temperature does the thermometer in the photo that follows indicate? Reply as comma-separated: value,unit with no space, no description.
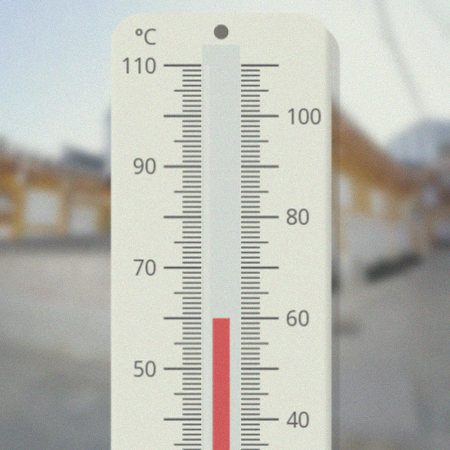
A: 60,°C
